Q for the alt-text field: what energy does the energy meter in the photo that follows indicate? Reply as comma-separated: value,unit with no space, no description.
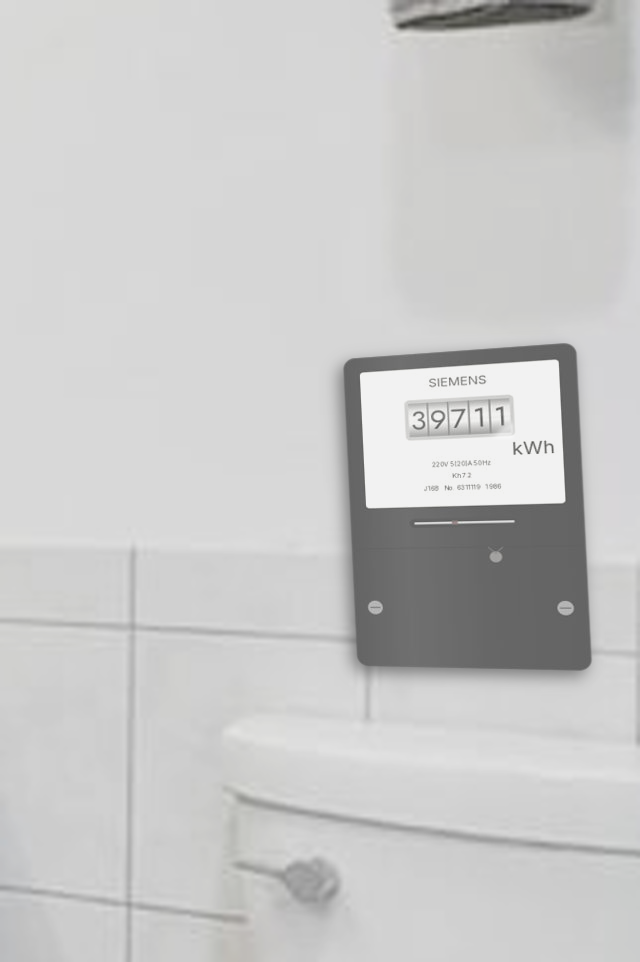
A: 39711,kWh
